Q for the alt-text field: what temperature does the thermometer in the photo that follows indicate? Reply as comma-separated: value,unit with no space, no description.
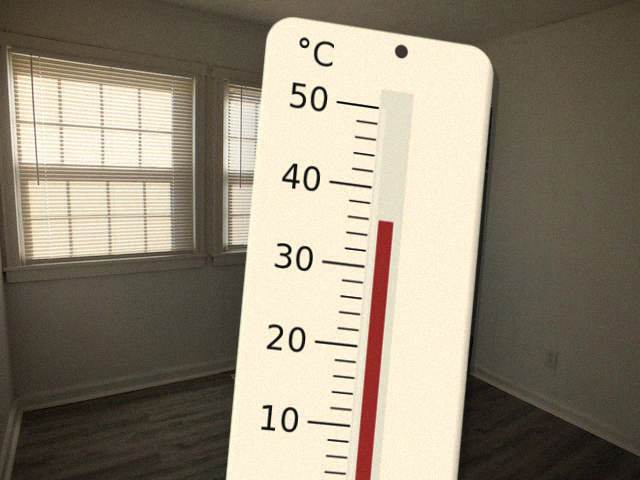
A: 36,°C
